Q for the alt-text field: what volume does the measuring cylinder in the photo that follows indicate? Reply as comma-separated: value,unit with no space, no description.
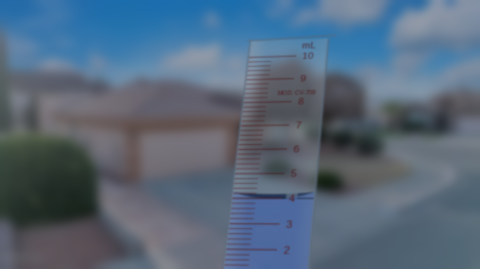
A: 4,mL
